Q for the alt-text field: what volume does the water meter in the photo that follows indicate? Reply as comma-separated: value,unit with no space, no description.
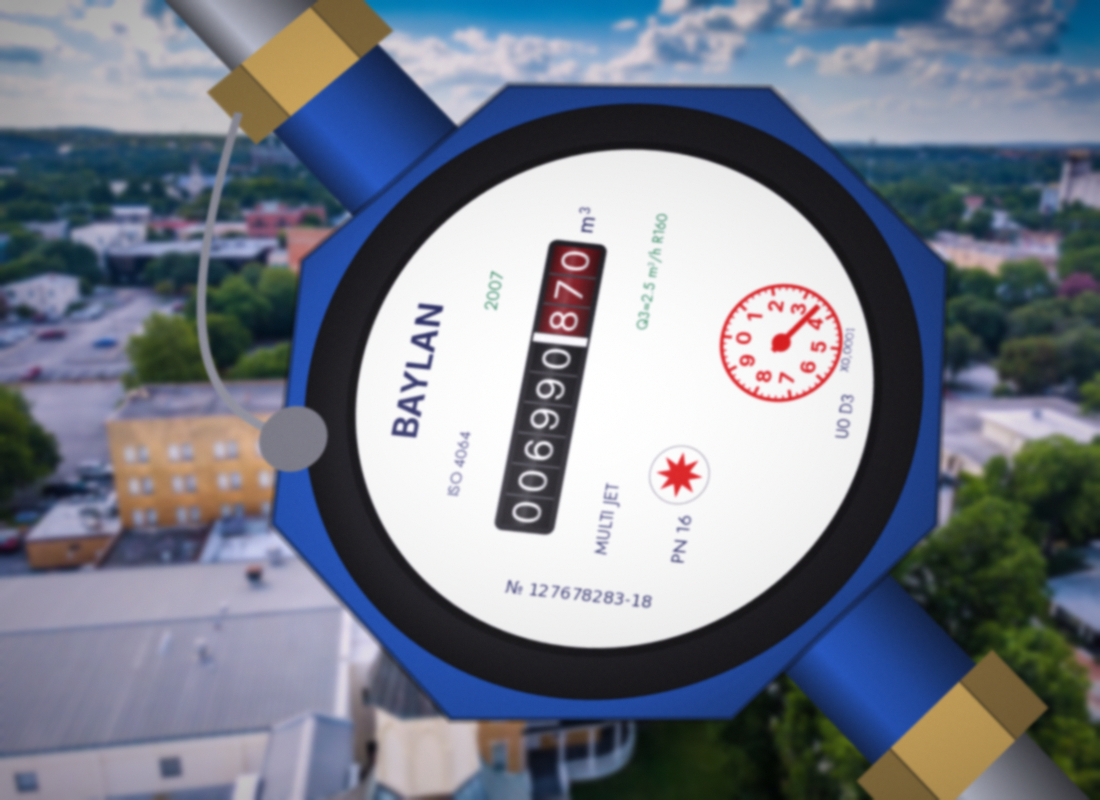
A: 6990.8703,m³
